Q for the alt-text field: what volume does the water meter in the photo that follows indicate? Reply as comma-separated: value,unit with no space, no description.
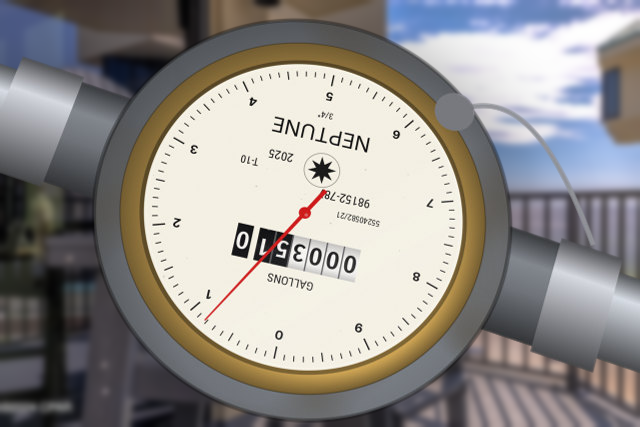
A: 3510.8,gal
